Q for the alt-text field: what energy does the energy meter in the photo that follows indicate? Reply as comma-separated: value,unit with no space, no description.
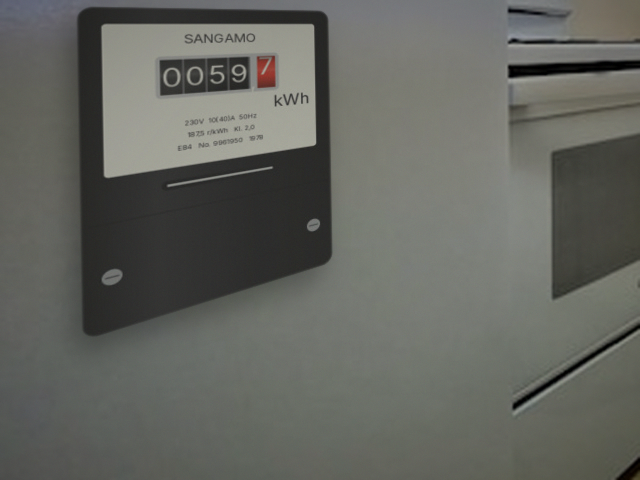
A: 59.7,kWh
